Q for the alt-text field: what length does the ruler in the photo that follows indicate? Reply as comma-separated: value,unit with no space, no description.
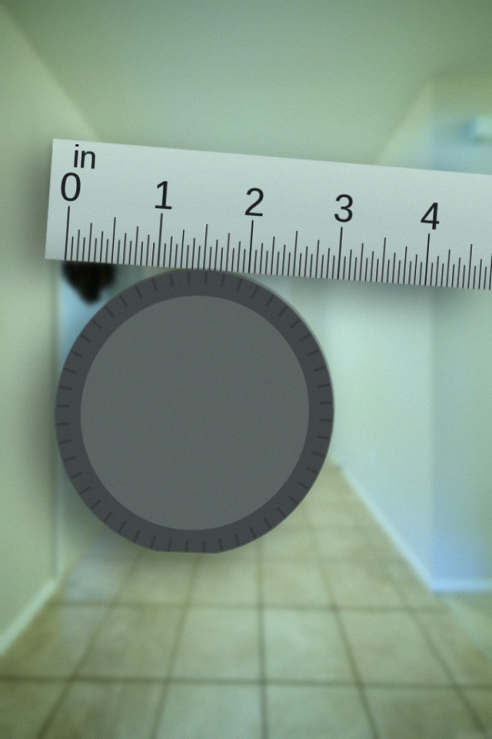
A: 3.0625,in
